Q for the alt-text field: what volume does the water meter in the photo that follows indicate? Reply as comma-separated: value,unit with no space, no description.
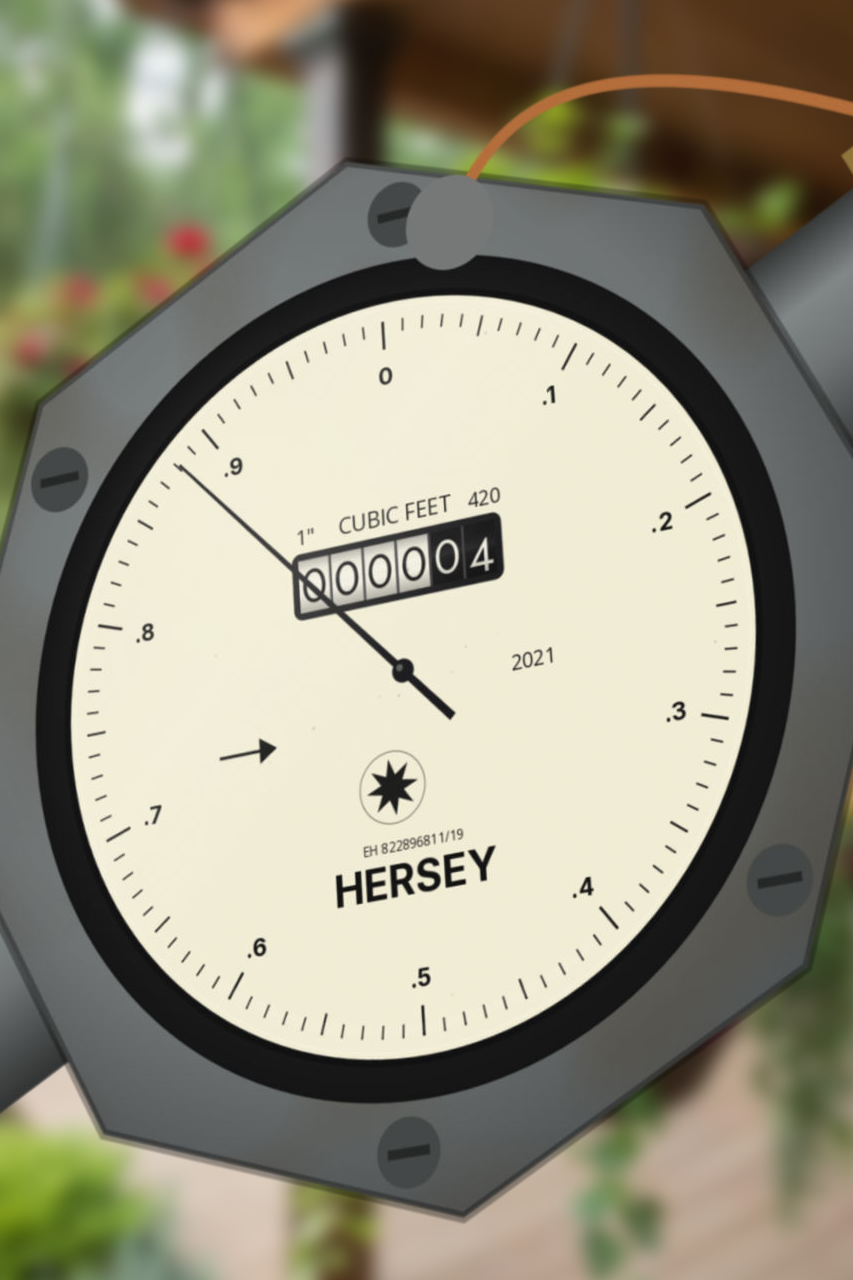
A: 3.88,ft³
